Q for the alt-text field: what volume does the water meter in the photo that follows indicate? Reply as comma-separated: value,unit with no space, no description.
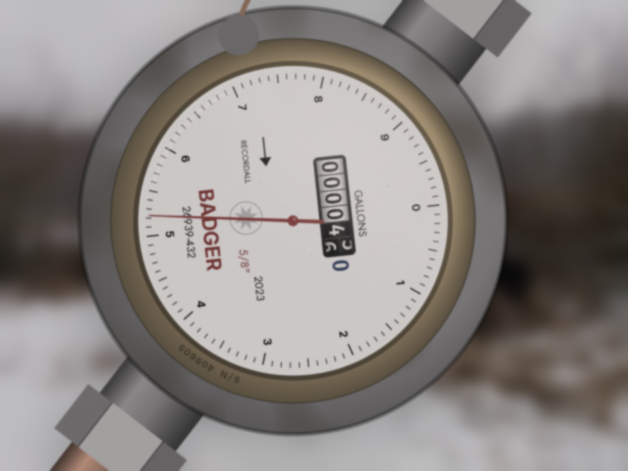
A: 455.2,gal
